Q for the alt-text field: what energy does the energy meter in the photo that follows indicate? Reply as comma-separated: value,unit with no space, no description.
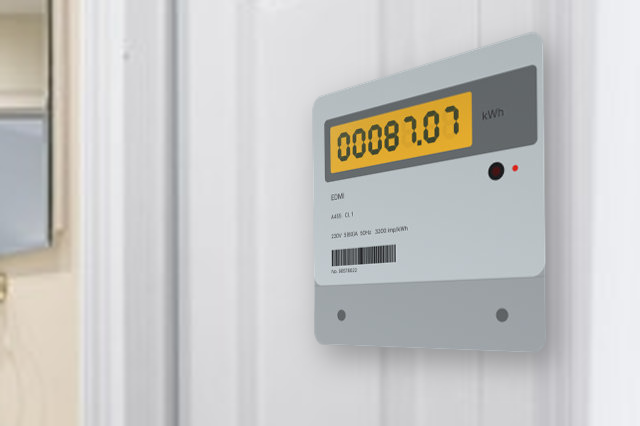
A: 87.07,kWh
